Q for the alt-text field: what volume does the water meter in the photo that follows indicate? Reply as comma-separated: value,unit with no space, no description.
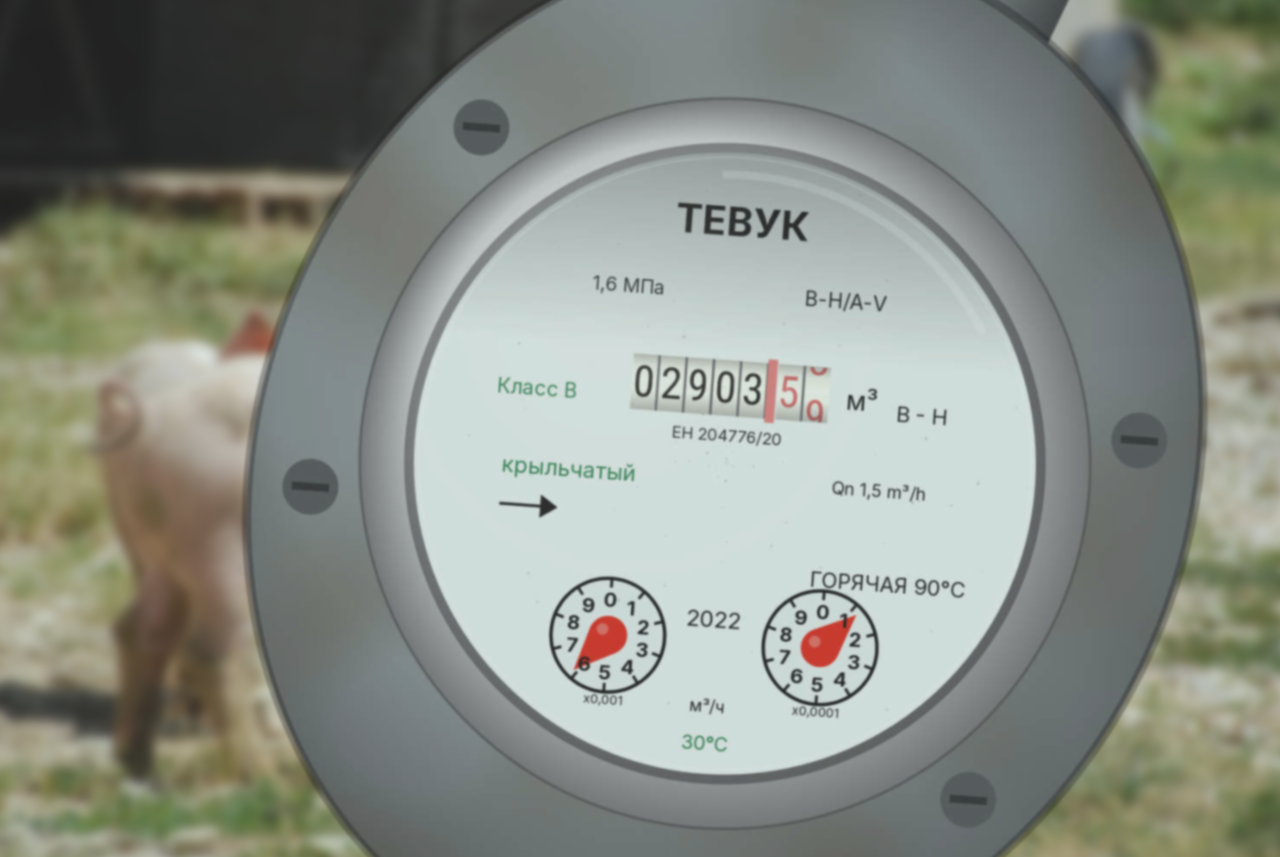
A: 2903.5861,m³
